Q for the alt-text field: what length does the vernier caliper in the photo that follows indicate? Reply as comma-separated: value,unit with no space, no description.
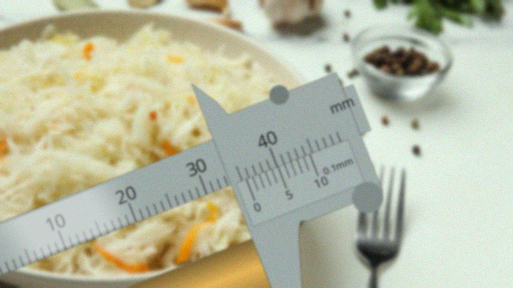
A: 35.6,mm
